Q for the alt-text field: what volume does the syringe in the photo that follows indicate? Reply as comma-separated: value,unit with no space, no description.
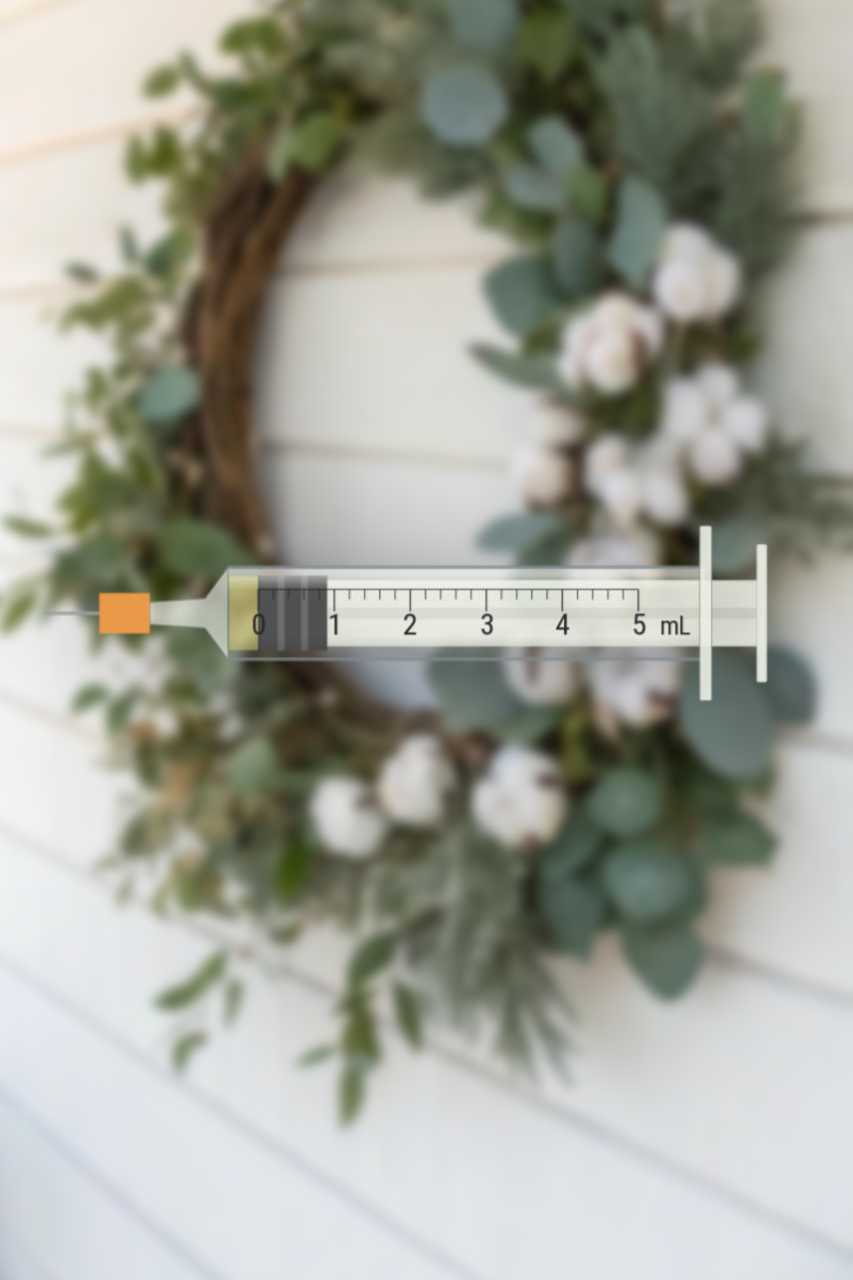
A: 0,mL
